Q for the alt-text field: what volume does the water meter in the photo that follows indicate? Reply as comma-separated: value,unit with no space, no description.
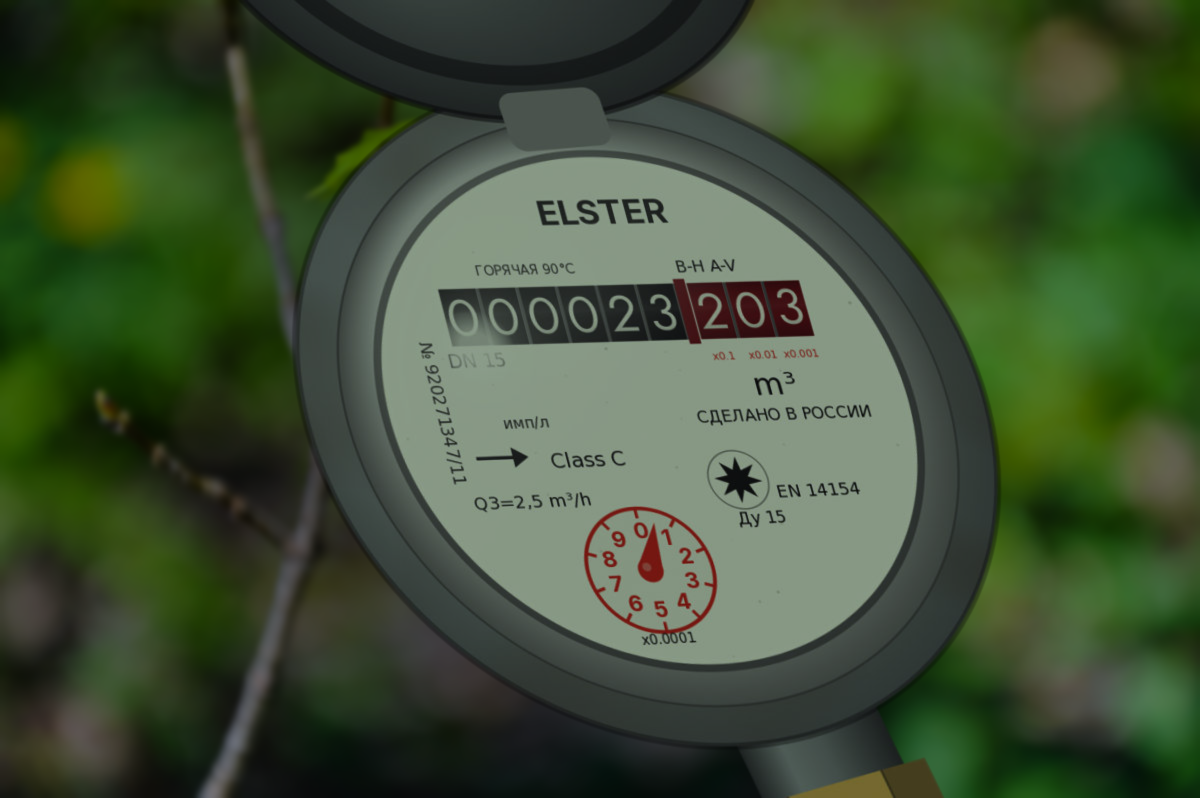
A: 23.2030,m³
